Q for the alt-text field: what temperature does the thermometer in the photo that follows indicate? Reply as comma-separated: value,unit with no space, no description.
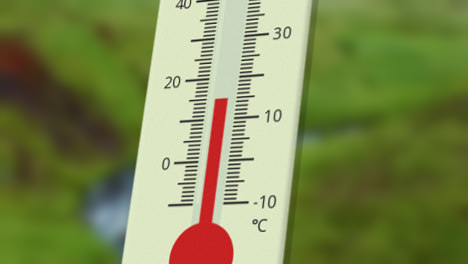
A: 15,°C
